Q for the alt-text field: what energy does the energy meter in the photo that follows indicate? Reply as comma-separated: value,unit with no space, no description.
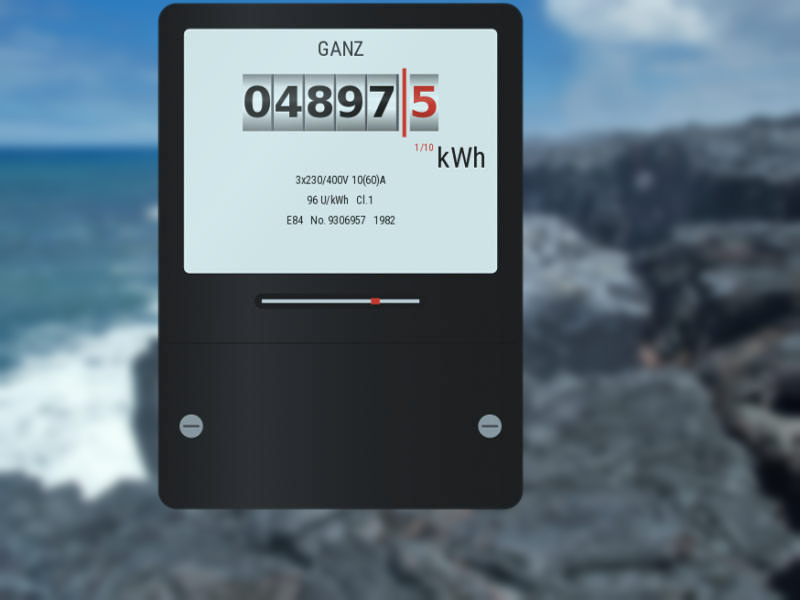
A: 4897.5,kWh
